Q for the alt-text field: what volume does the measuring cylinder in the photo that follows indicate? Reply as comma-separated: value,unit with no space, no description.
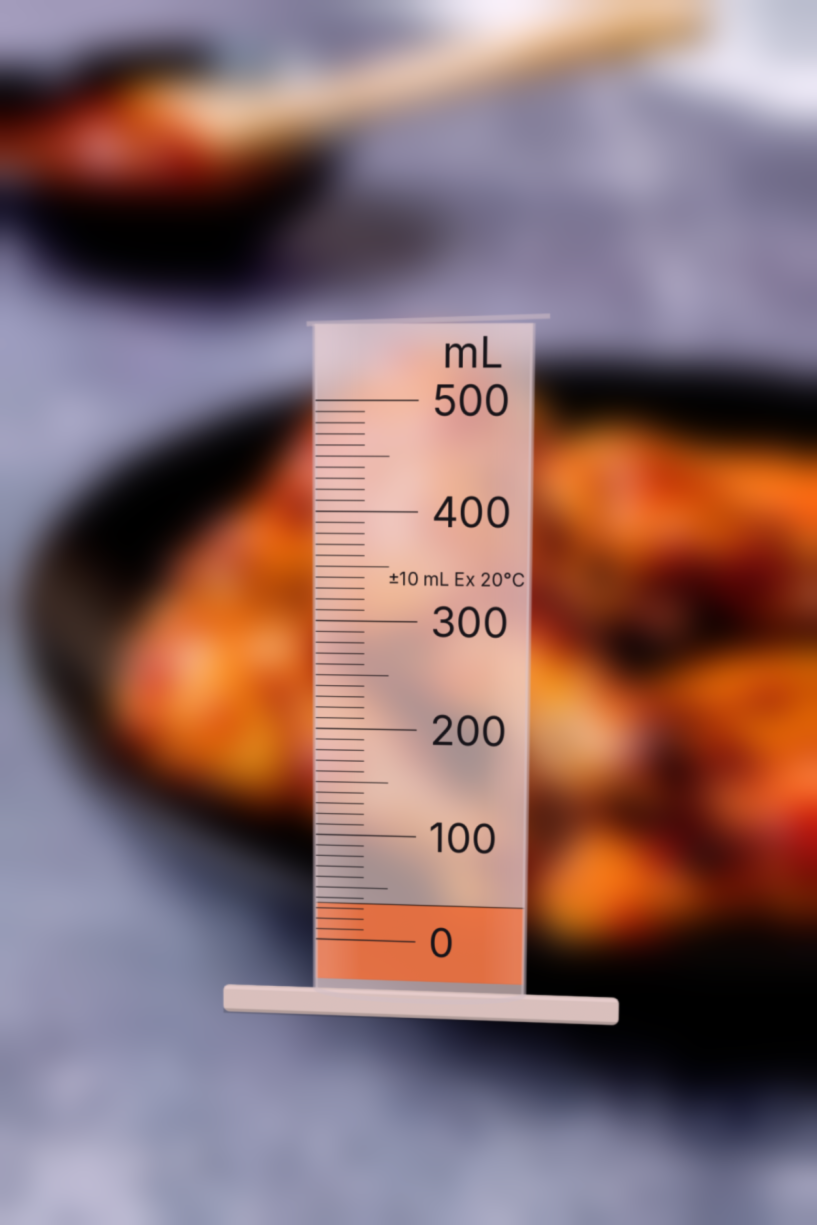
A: 35,mL
